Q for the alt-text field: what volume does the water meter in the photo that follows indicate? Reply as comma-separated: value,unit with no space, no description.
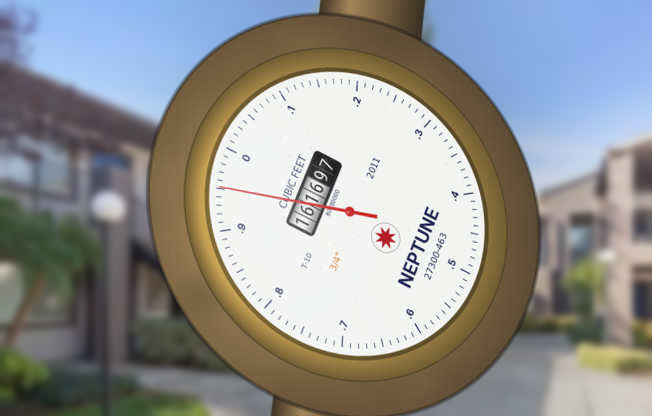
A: 161696.95,ft³
